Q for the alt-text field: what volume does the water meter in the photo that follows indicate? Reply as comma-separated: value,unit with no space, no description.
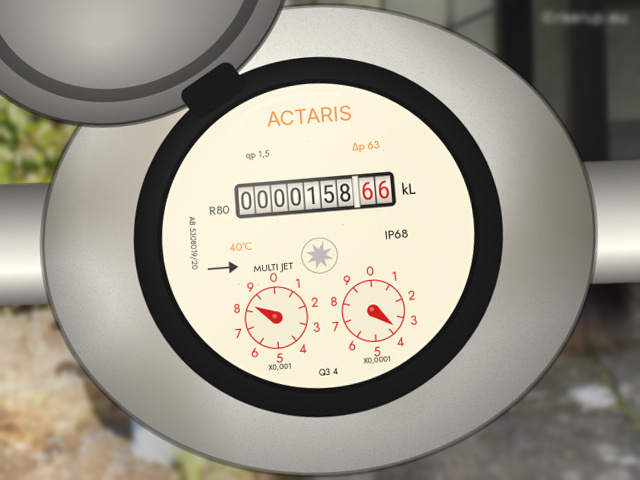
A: 158.6683,kL
